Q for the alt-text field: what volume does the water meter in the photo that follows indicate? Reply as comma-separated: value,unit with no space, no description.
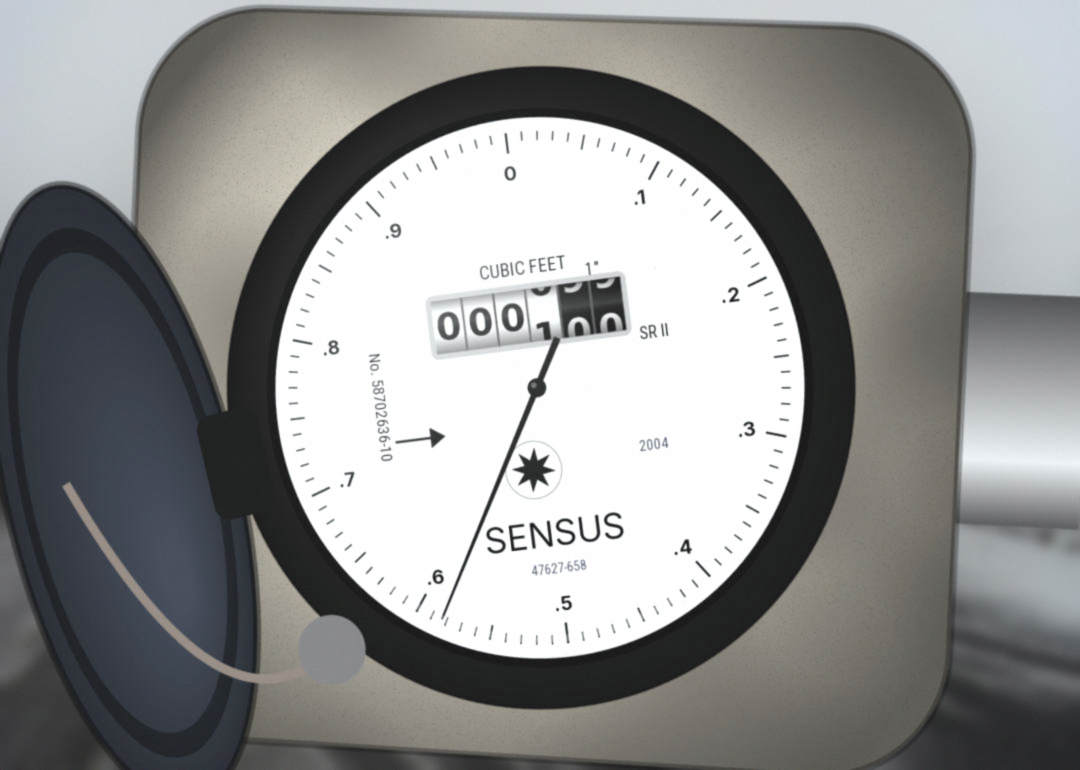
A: 99.58,ft³
